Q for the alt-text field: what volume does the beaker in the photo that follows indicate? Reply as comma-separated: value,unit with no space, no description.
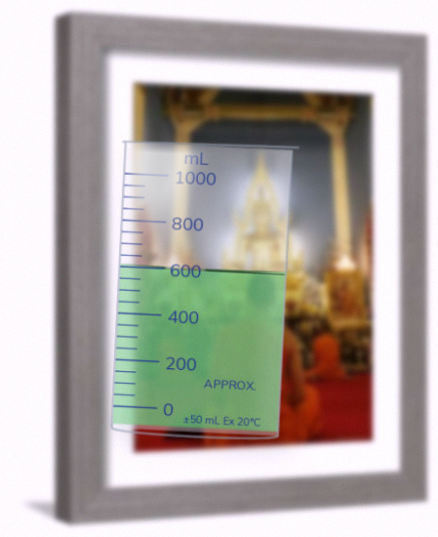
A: 600,mL
